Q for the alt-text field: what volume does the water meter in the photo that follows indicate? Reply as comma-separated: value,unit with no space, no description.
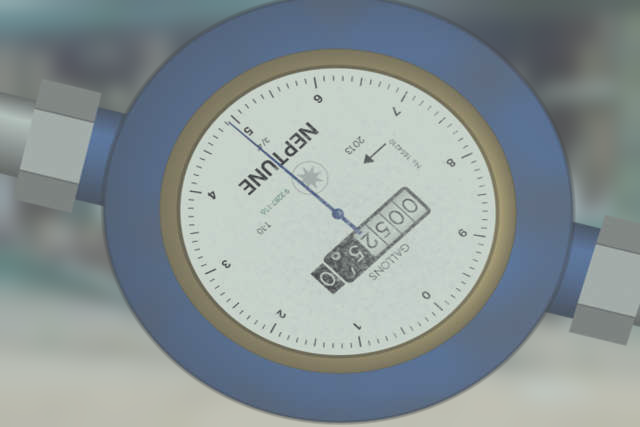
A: 52574.9,gal
